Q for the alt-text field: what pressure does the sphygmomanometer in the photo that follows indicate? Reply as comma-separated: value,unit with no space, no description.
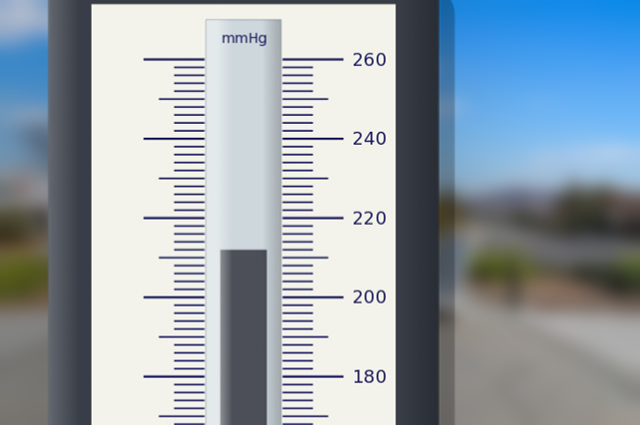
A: 212,mmHg
